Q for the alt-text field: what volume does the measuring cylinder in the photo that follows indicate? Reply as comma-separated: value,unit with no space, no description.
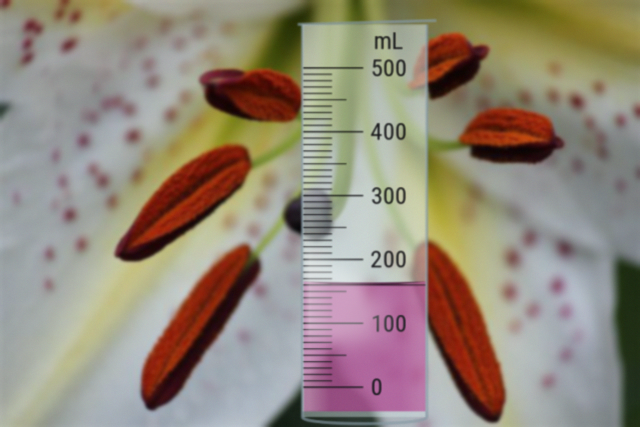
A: 160,mL
